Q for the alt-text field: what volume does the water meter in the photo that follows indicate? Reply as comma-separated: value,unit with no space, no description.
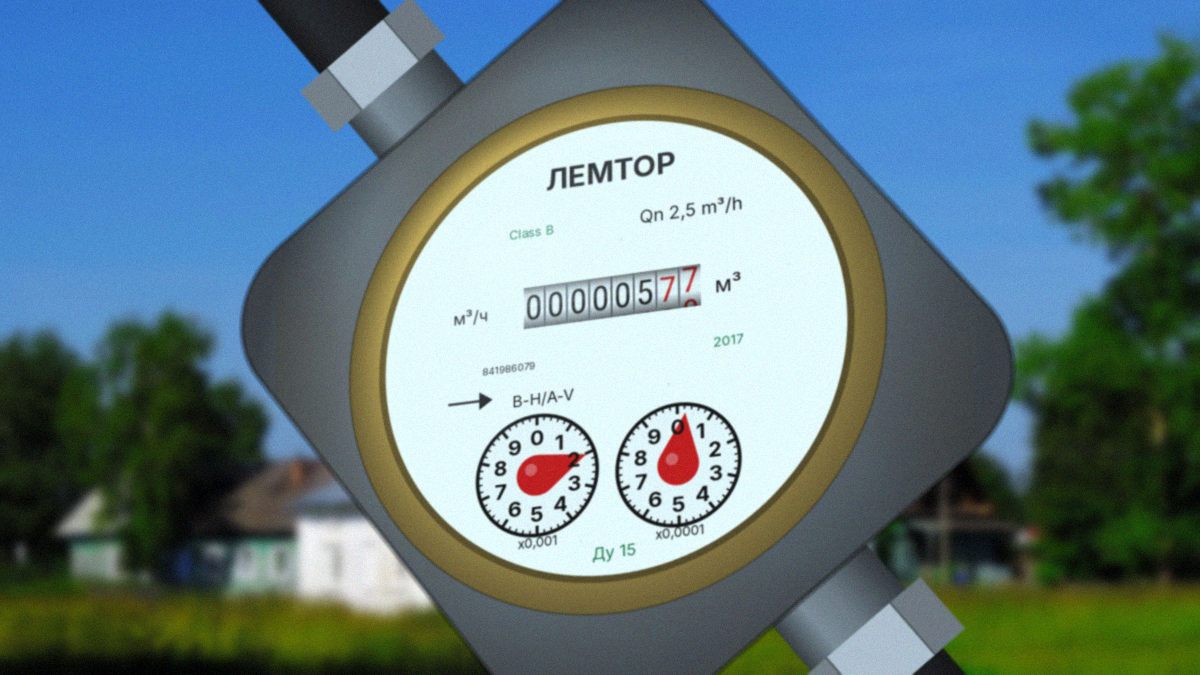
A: 5.7720,m³
